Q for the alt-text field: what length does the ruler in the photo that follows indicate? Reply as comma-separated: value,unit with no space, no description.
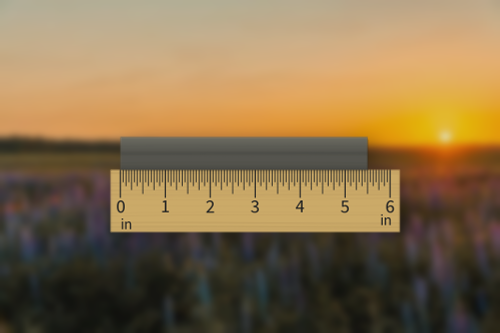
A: 5.5,in
